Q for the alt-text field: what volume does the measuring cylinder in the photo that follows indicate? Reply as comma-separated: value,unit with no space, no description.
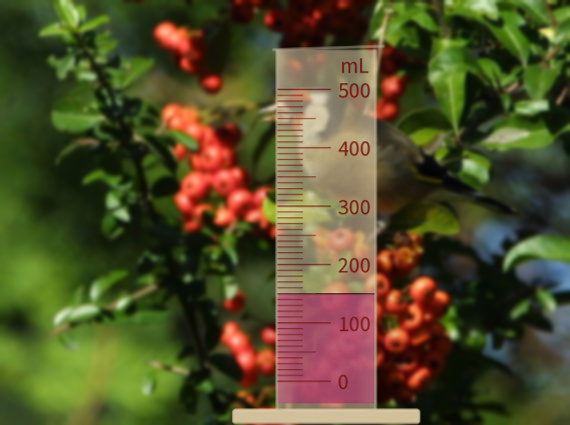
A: 150,mL
